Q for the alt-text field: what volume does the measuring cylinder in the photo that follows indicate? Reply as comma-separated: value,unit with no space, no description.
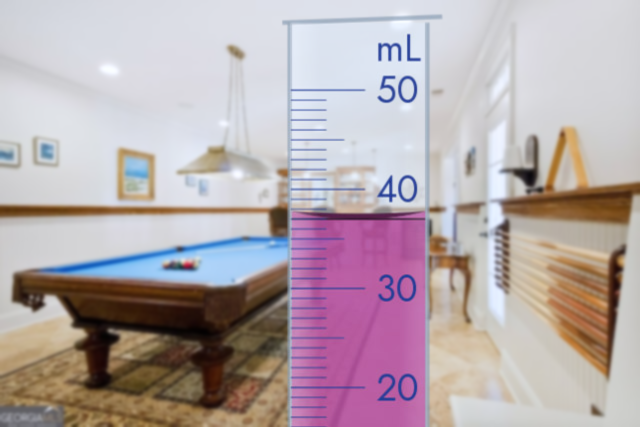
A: 37,mL
